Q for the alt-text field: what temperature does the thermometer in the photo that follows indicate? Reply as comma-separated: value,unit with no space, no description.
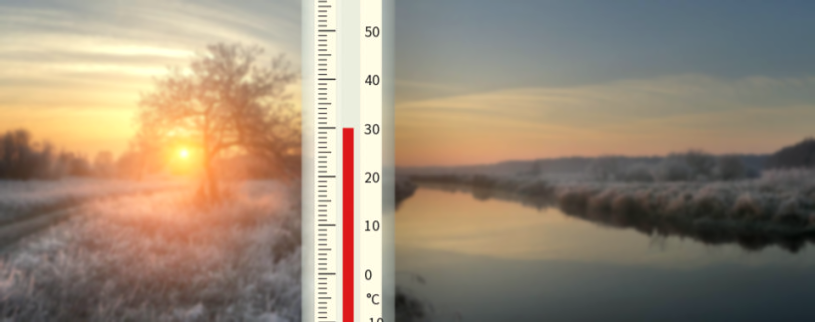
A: 30,°C
